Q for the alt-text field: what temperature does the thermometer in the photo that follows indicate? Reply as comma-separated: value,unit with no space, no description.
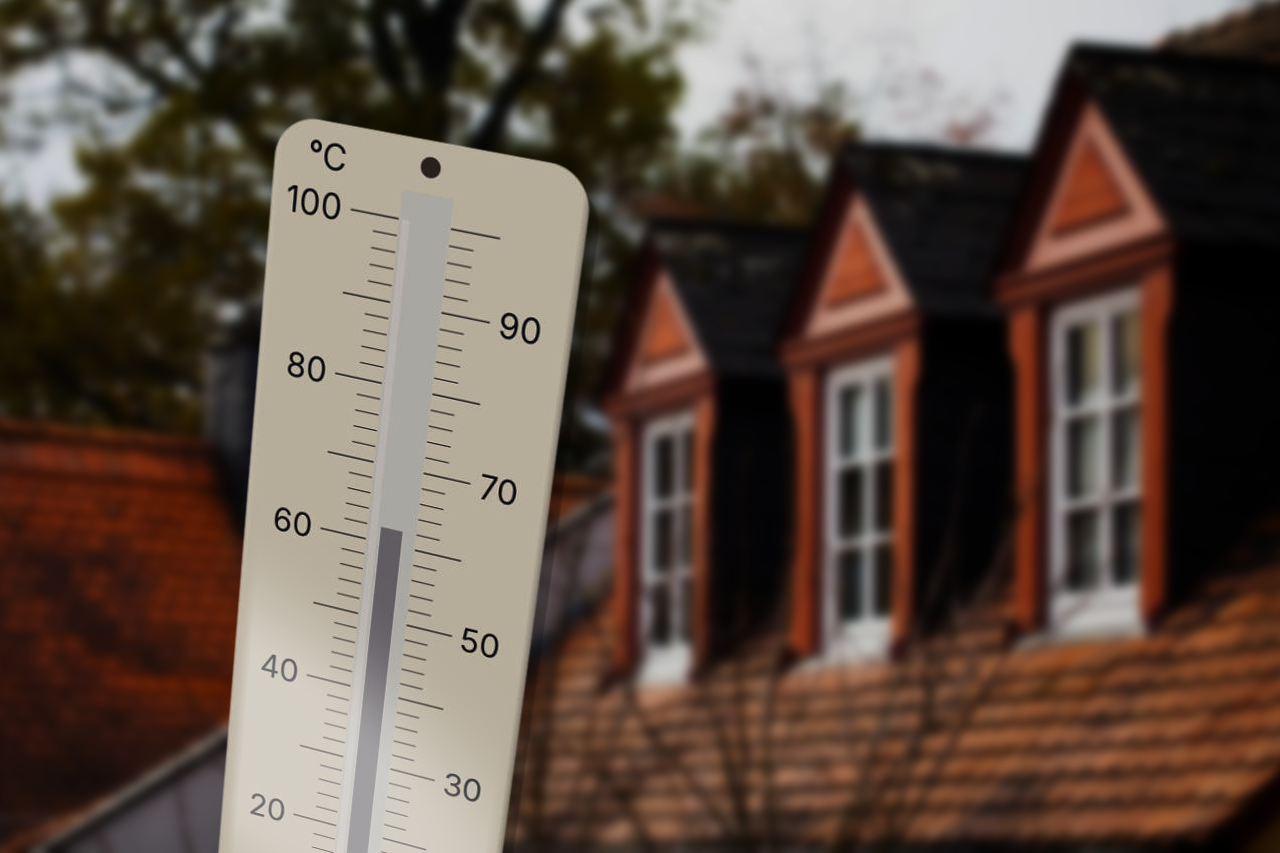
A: 62,°C
